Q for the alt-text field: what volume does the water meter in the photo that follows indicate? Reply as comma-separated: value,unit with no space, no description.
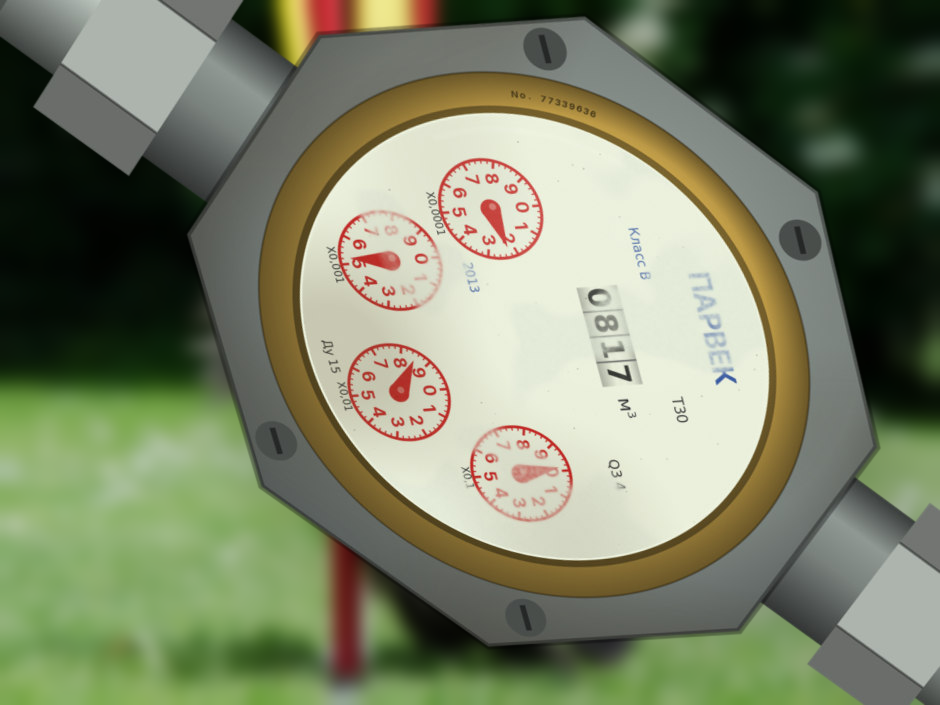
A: 816.9852,m³
